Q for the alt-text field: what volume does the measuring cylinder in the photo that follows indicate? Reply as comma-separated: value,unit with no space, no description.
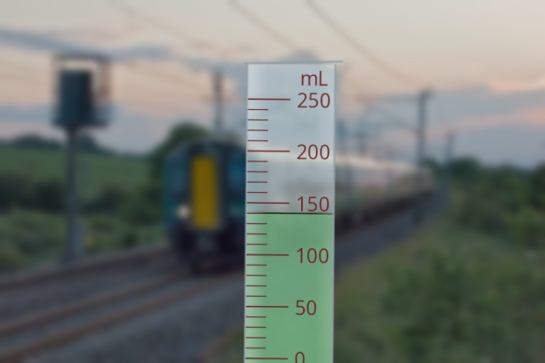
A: 140,mL
